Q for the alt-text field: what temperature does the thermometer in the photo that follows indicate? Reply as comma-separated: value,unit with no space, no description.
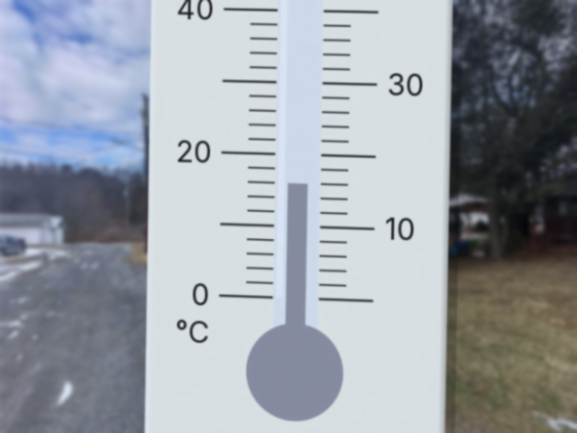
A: 16,°C
